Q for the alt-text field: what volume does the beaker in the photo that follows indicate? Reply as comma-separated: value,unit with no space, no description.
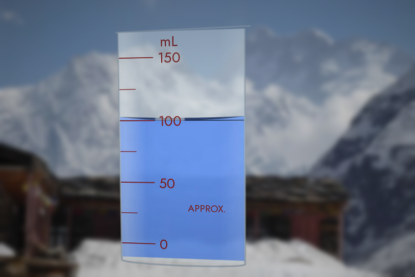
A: 100,mL
